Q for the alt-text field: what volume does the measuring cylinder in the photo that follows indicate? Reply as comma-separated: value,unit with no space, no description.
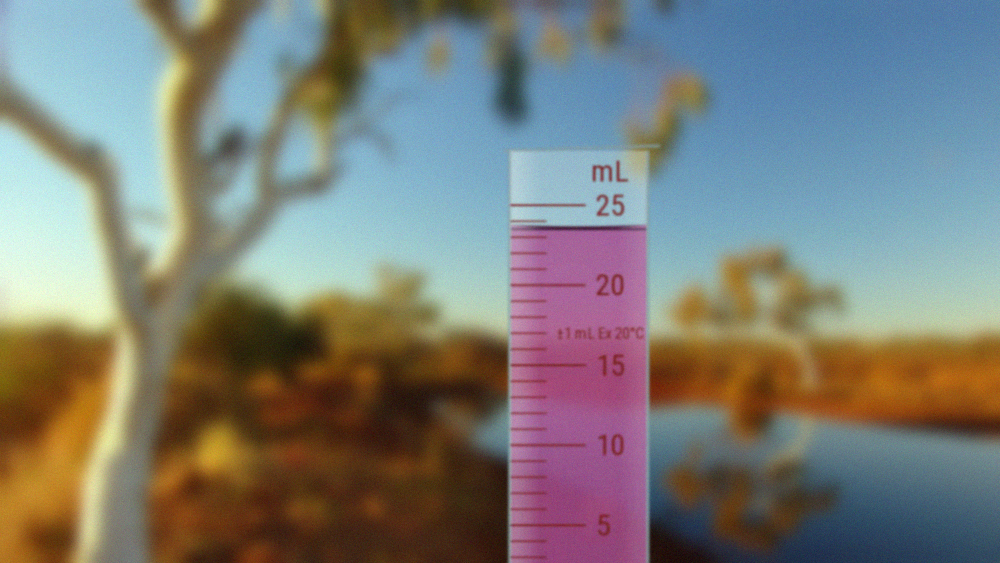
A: 23.5,mL
